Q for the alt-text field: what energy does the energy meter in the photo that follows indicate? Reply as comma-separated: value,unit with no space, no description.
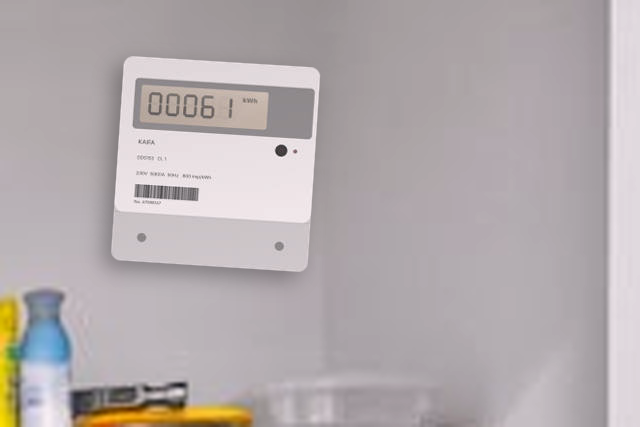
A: 61,kWh
